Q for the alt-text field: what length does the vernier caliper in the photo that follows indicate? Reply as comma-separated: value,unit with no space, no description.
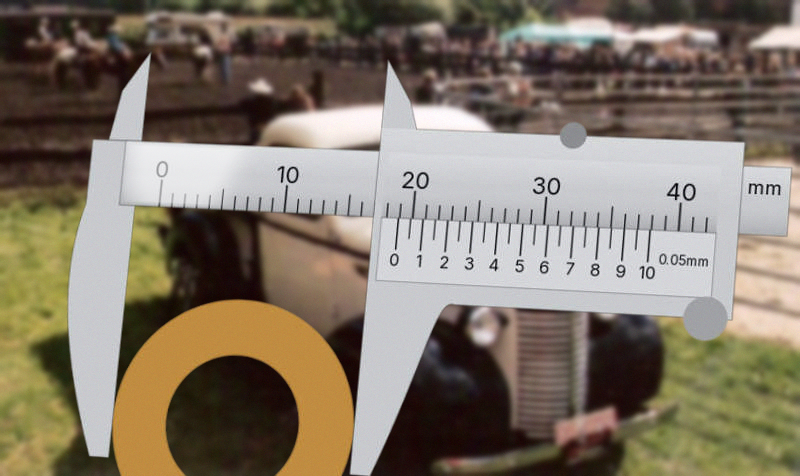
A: 18.9,mm
